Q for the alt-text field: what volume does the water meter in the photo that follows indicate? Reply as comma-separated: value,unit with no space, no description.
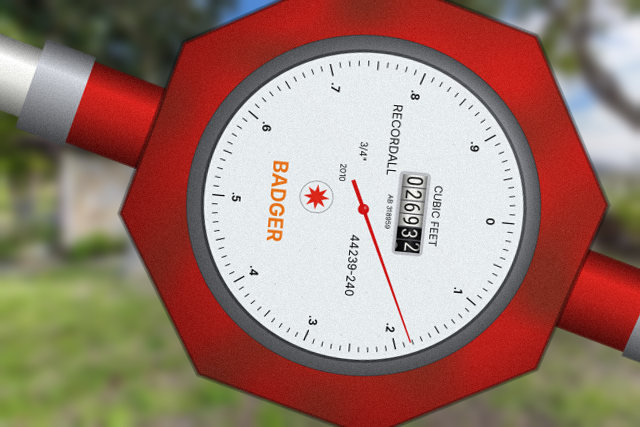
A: 26932.18,ft³
